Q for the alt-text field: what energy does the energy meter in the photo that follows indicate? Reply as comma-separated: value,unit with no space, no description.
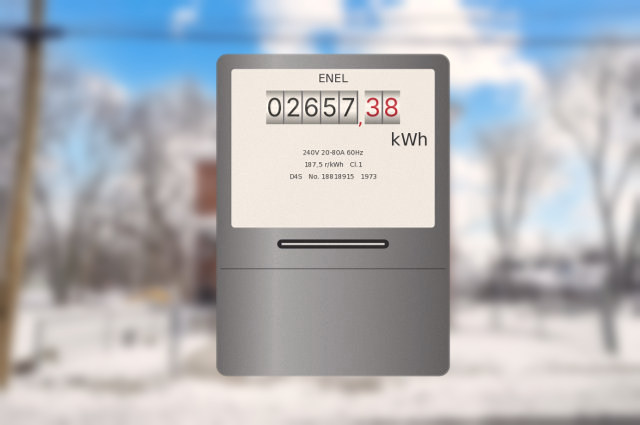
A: 2657.38,kWh
